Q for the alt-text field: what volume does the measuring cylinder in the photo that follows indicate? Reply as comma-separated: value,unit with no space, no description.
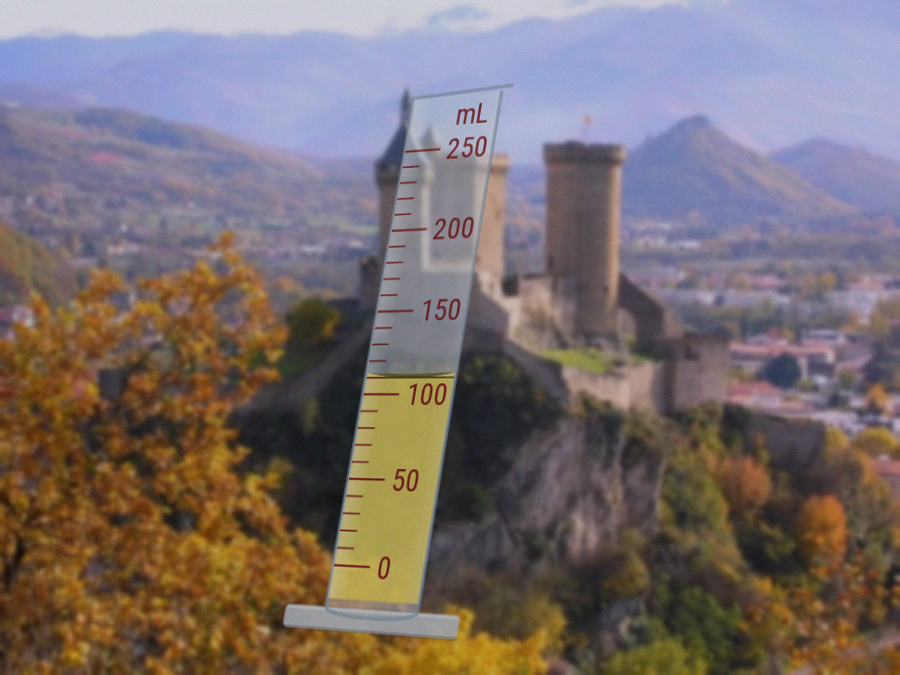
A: 110,mL
